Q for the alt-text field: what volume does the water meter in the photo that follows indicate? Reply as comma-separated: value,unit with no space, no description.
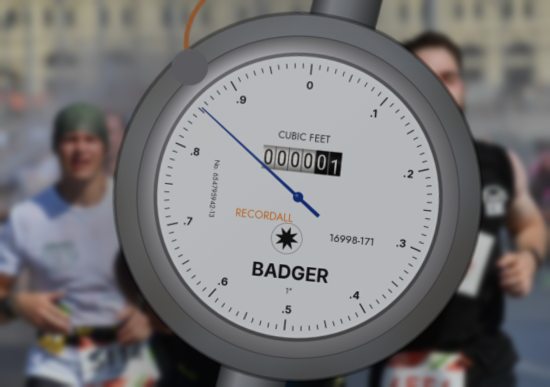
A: 0.85,ft³
